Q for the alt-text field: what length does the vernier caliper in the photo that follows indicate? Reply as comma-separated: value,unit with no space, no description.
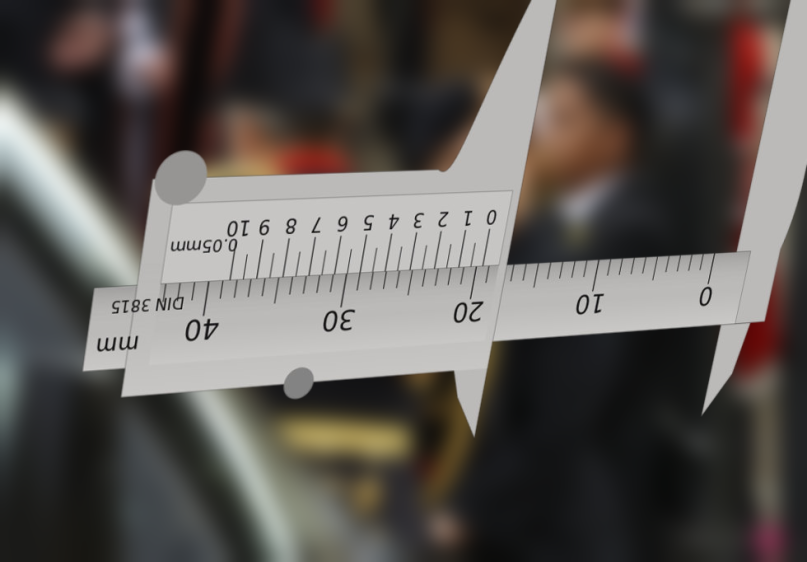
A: 19.5,mm
